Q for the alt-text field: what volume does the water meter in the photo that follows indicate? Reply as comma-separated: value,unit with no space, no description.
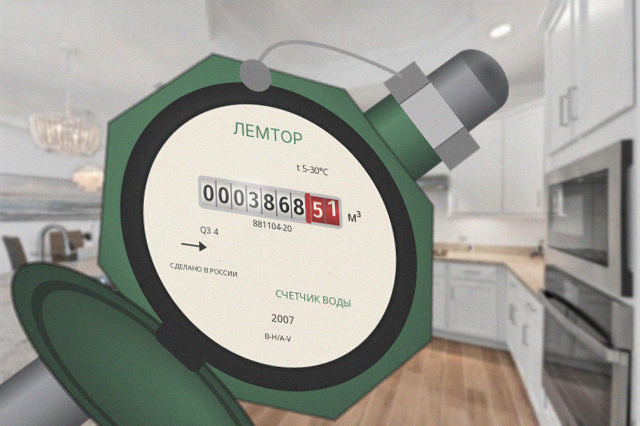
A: 3868.51,m³
